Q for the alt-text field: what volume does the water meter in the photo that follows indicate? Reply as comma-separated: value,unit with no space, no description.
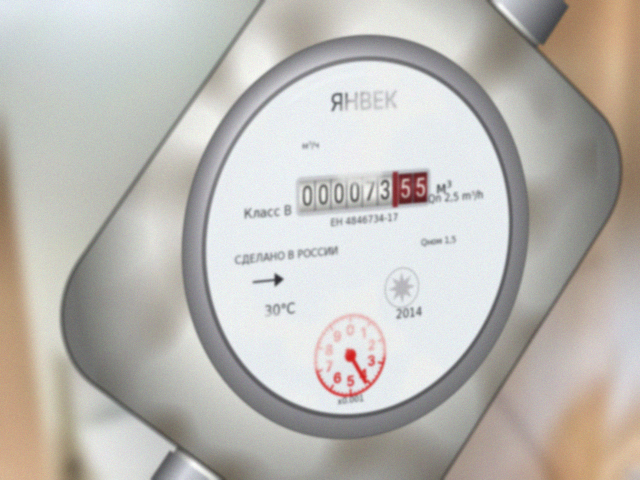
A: 73.554,m³
